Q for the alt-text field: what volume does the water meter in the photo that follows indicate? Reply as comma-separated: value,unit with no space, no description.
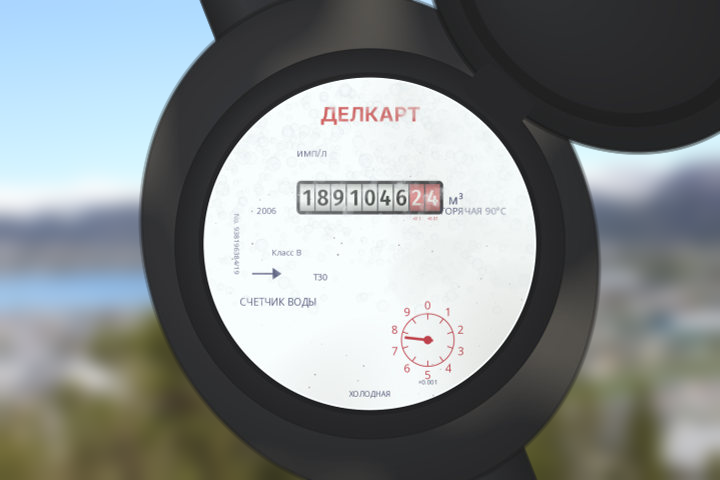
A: 1891046.247,m³
